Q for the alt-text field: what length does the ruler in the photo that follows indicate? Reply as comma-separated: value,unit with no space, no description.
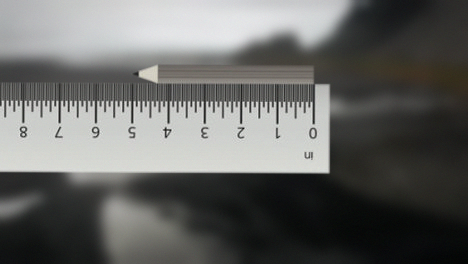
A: 5,in
